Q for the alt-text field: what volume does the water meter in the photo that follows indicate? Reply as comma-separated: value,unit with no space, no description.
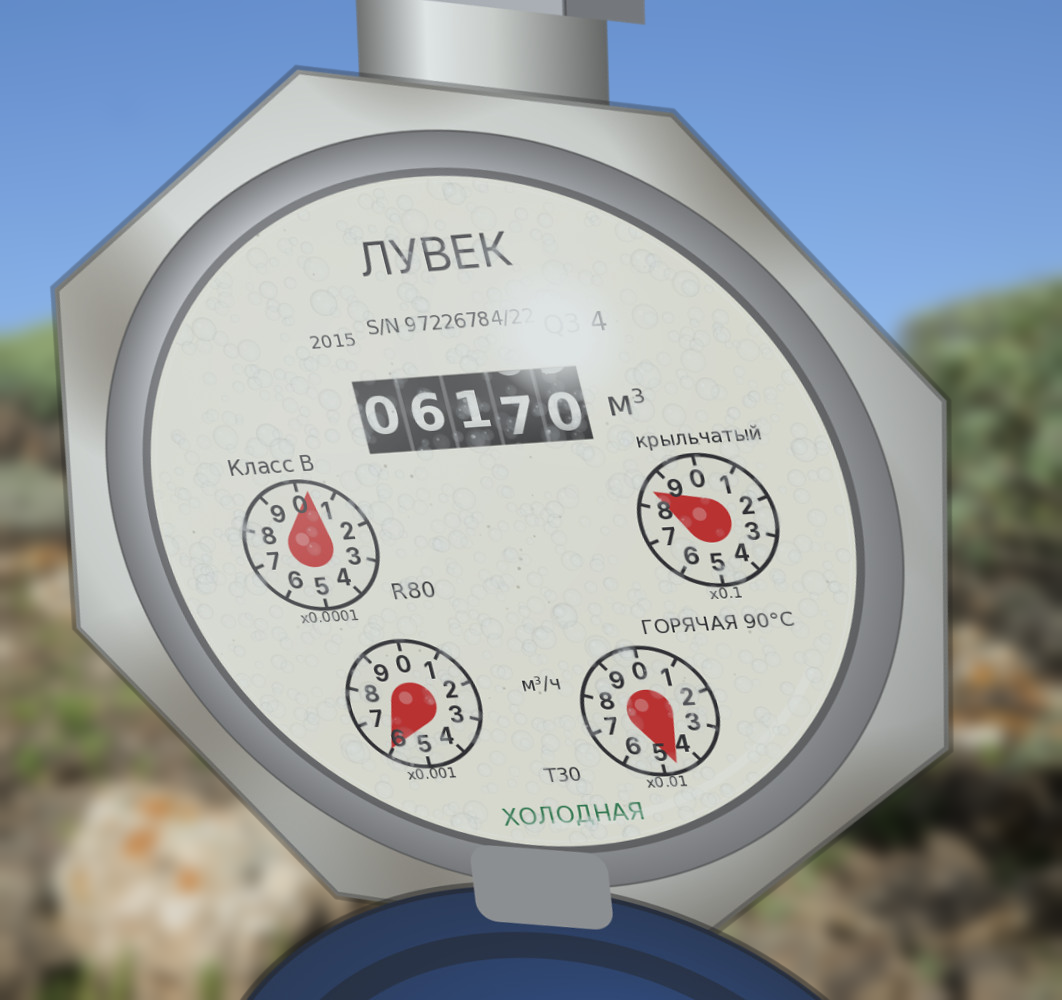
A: 6169.8460,m³
